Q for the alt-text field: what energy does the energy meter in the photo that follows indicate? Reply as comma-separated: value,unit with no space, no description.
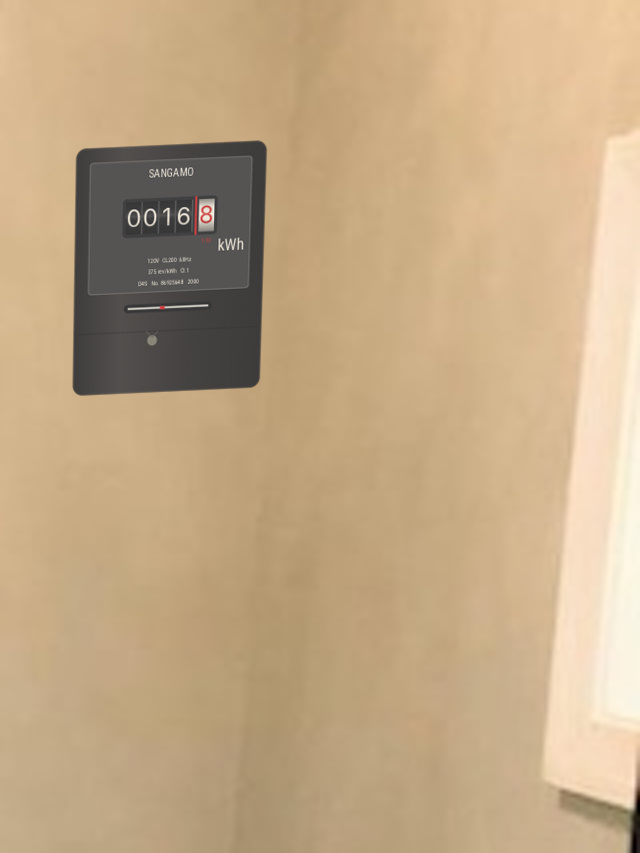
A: 16.8,kWh
